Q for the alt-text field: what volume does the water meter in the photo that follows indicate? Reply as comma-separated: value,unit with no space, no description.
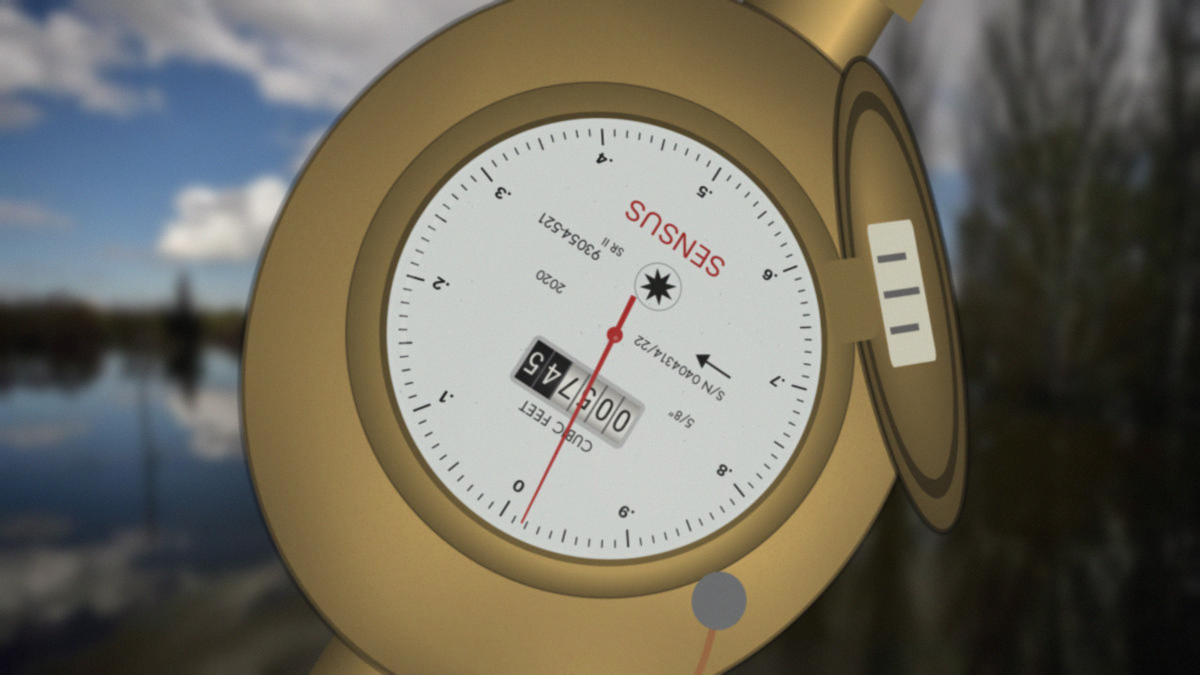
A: 5744.98,ft³
